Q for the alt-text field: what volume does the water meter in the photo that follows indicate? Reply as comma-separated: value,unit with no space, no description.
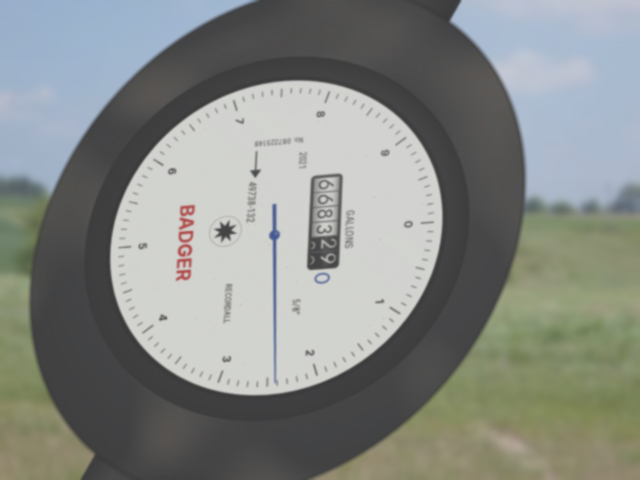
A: 6683292.4,gal
